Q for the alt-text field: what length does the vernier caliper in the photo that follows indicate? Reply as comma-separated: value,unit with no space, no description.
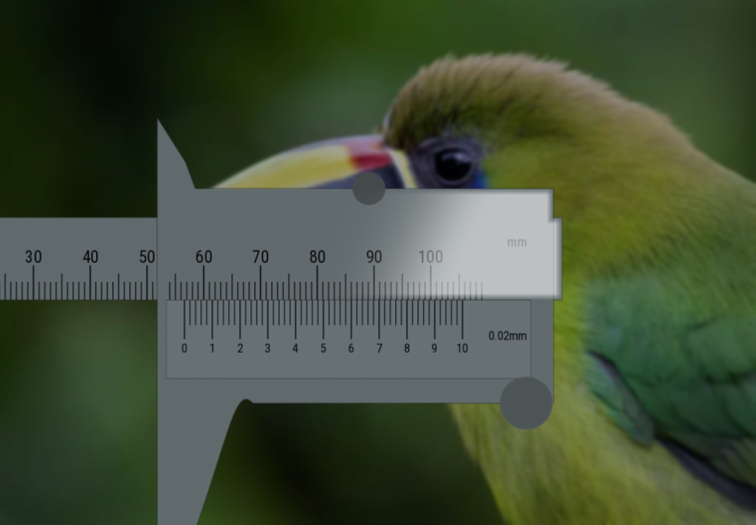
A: 56.6,mm
